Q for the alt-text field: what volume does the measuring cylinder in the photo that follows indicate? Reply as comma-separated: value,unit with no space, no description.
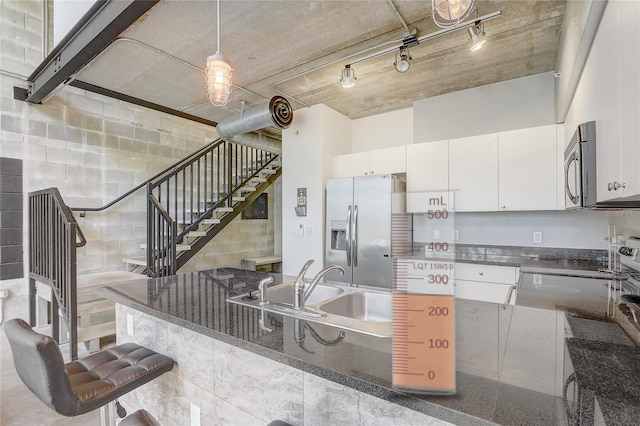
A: 250,mL
